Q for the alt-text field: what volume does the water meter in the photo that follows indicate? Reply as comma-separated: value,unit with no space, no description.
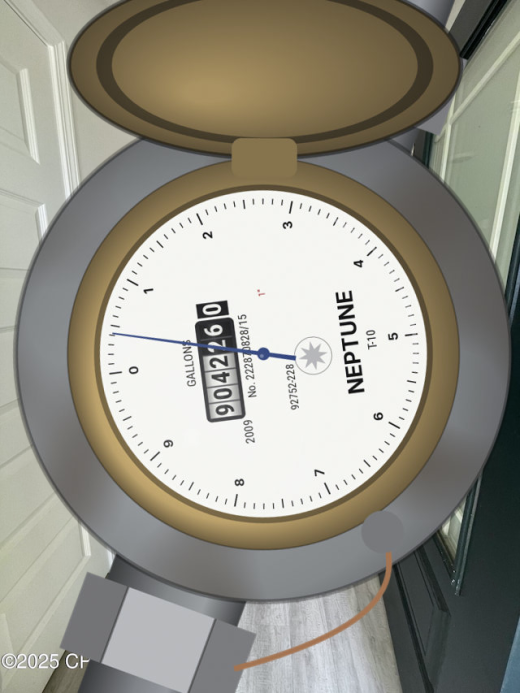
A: 9042260.4,gal
